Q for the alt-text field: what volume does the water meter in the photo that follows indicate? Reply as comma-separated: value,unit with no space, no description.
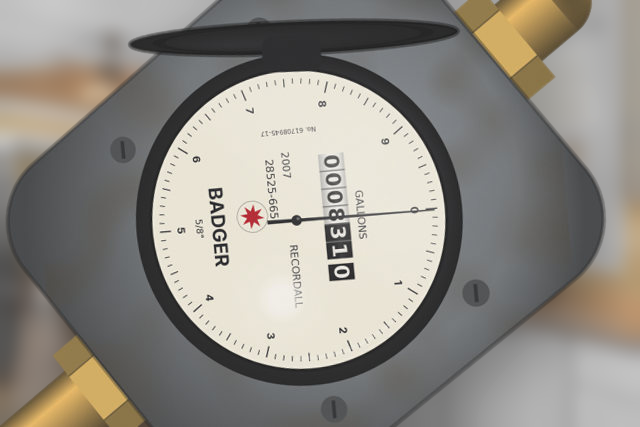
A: 8310.0,gal
